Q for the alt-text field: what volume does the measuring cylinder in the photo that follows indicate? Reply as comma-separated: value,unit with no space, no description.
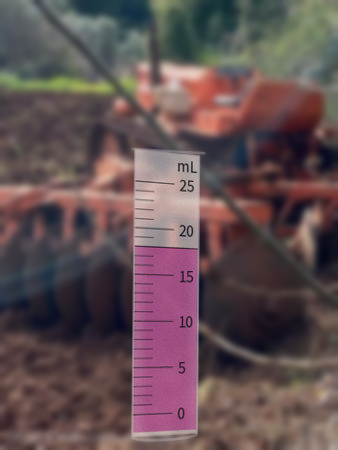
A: 18,mL
